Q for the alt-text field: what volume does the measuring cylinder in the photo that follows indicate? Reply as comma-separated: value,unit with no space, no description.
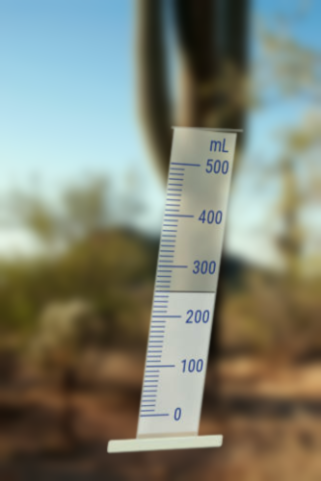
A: 250,mL
